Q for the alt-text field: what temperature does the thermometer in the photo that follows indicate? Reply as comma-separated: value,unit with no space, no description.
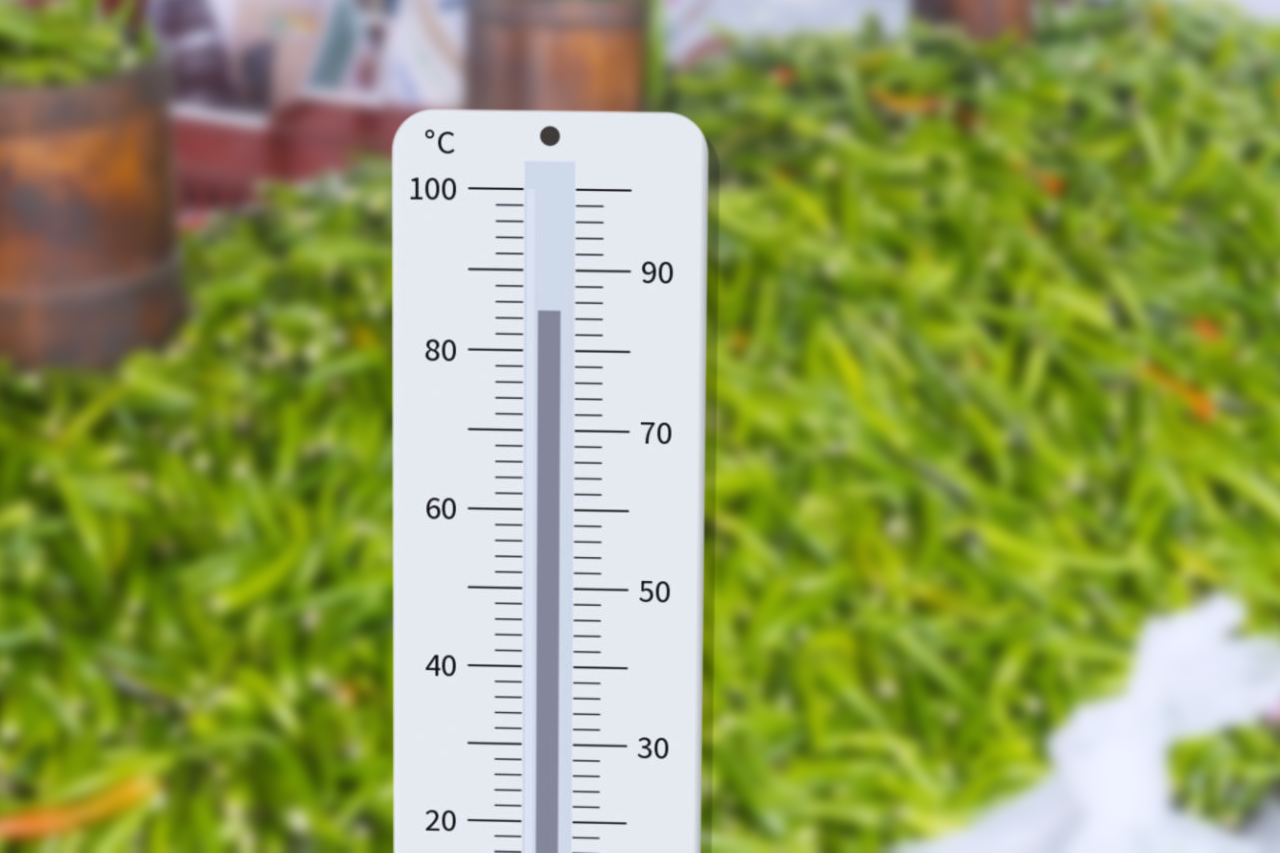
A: 85,°C
